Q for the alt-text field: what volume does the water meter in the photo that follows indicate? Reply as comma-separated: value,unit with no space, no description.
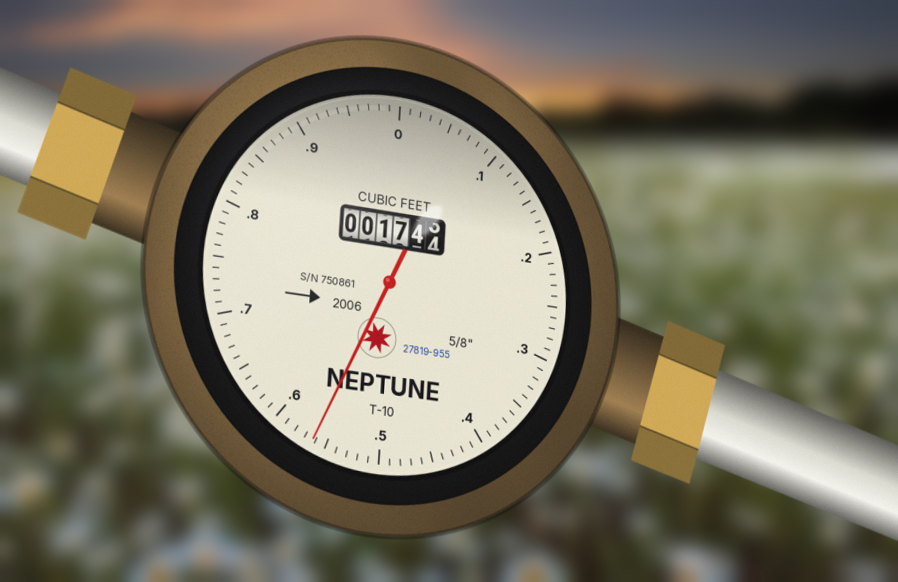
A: 1743.56,ft³
